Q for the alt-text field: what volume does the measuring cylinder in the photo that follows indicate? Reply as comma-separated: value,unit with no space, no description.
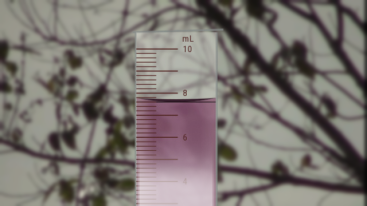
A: 7.6,mL
